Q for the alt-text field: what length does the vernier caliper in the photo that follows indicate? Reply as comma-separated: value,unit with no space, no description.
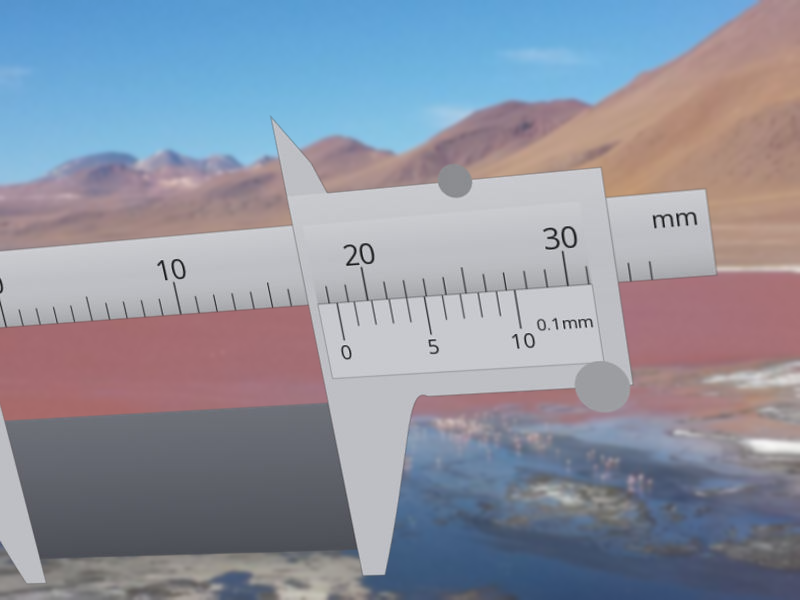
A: 18.4,mm
